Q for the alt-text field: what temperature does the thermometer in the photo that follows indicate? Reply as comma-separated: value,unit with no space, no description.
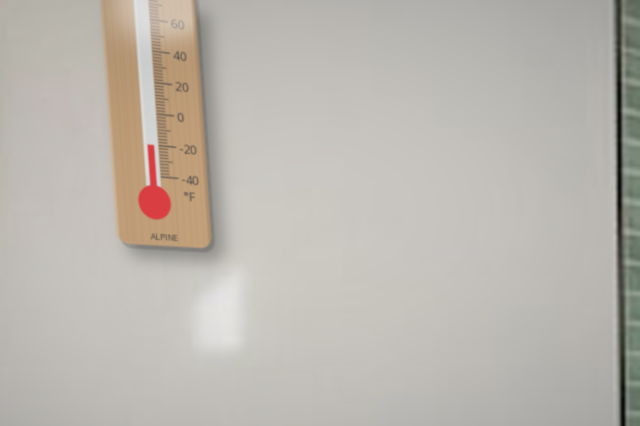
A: -20,°F
